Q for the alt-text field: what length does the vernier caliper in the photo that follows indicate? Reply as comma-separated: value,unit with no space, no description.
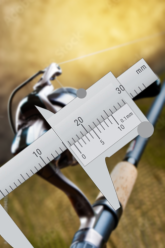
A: 16.6,mm
